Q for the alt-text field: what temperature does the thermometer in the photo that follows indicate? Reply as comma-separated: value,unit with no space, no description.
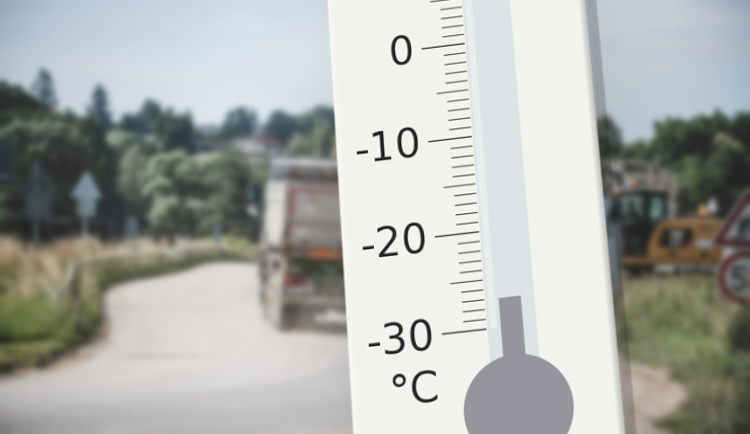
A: -27,°C
